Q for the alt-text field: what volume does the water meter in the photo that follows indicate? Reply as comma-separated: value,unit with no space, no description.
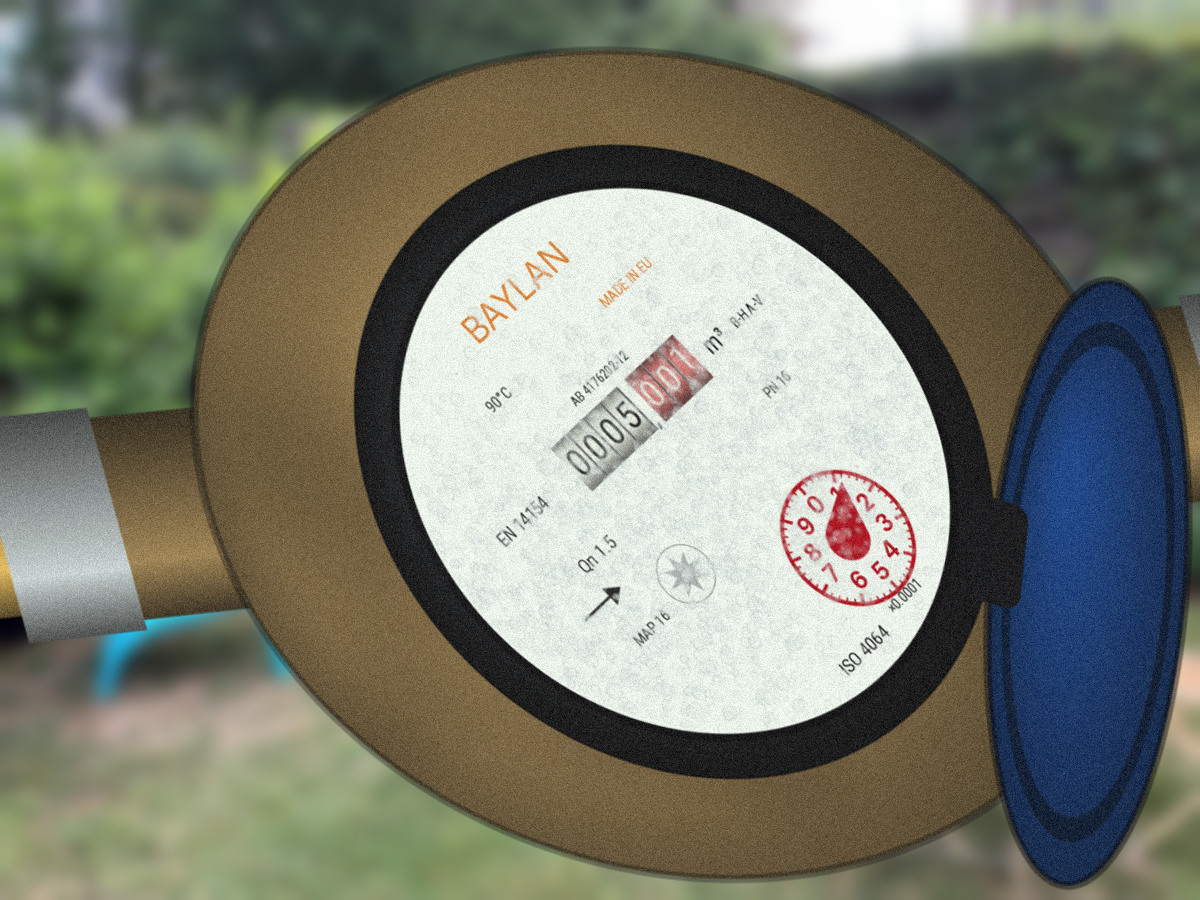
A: 5.0011,m³
